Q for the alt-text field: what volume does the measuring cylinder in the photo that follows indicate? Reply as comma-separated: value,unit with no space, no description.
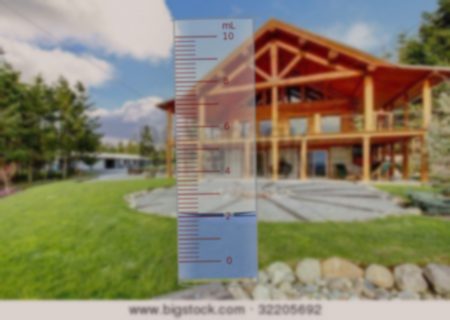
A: 2,mL
